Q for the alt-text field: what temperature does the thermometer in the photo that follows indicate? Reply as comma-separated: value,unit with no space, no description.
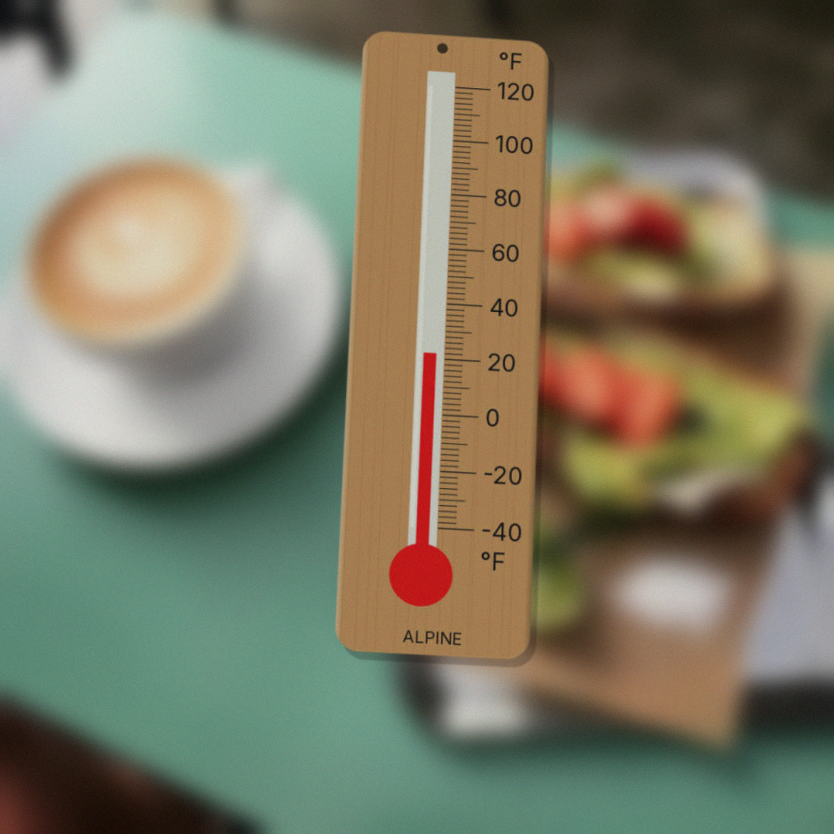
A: 22,°F
